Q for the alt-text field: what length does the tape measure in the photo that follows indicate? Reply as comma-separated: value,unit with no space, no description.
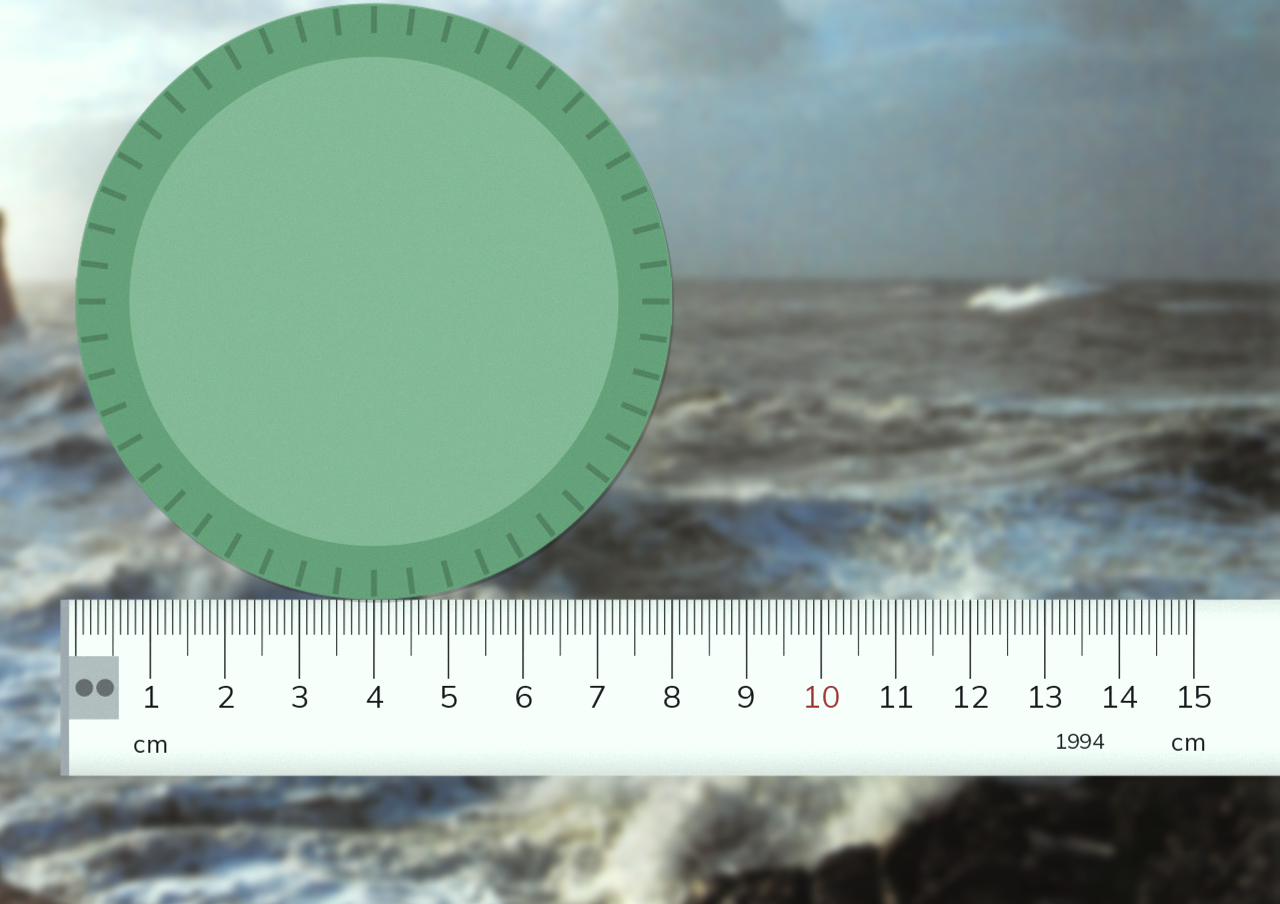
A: 8,cm
